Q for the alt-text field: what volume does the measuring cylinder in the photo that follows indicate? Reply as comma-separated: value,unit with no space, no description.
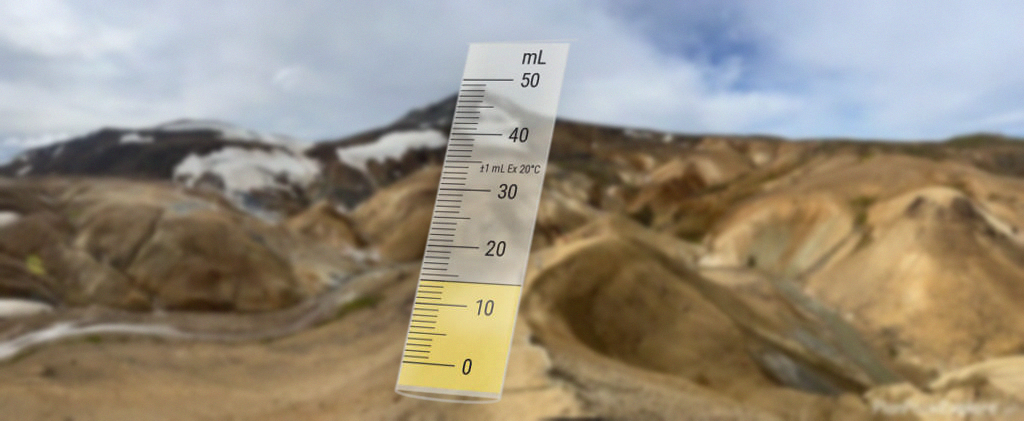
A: 14,mL
